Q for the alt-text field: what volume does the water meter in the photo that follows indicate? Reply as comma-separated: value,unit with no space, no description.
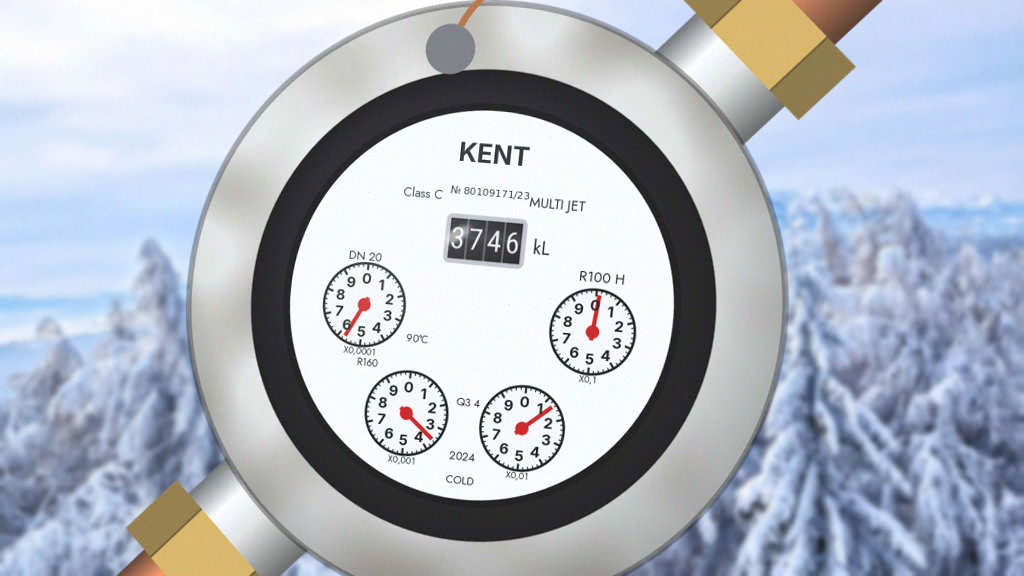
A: 3746.0135,kL
